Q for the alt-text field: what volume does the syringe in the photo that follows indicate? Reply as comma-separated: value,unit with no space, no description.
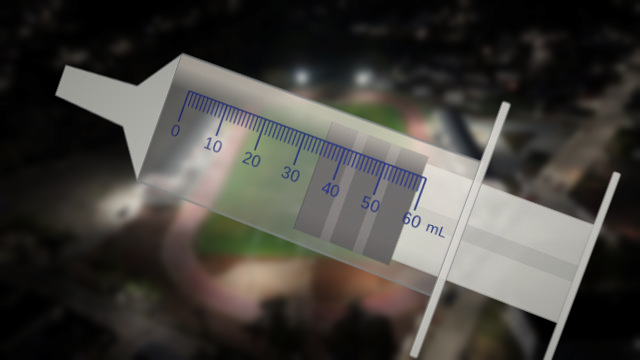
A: 35,mL
